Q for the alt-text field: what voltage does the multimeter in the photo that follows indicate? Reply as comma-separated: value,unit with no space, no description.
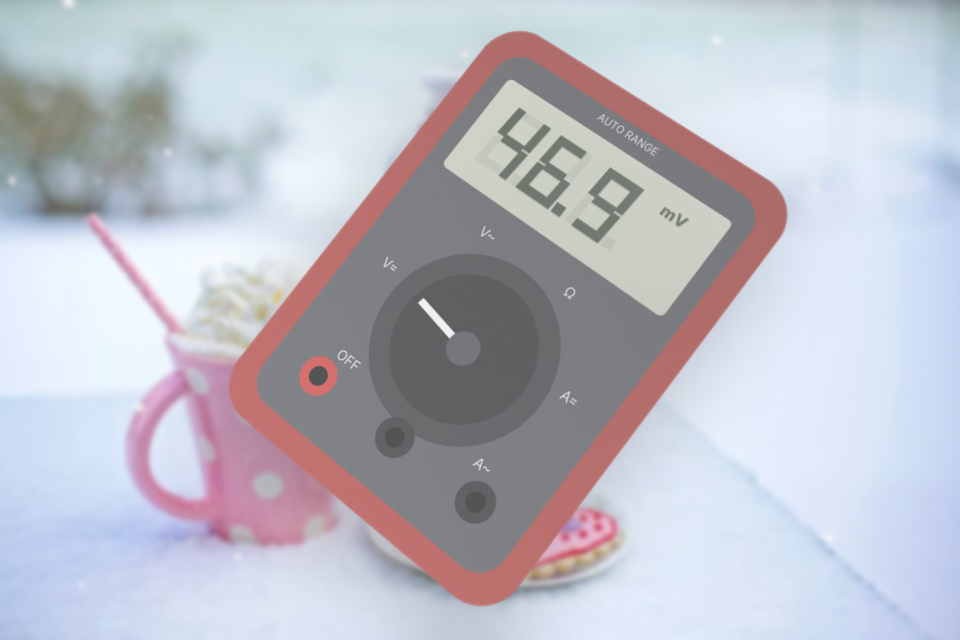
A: 46.9,mV
